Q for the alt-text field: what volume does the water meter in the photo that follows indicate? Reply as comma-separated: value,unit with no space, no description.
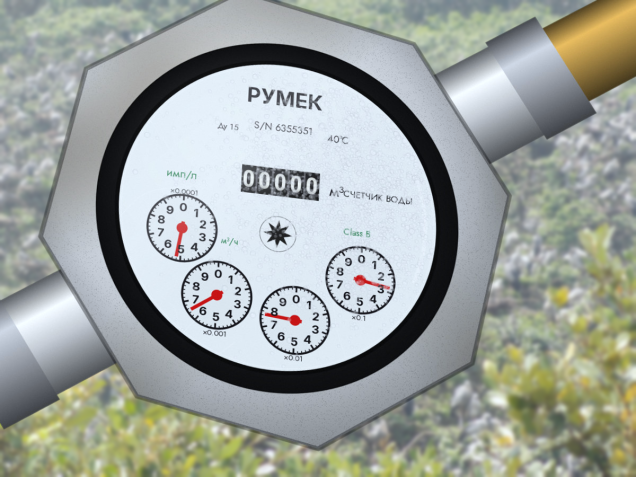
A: 0.2765,m³
